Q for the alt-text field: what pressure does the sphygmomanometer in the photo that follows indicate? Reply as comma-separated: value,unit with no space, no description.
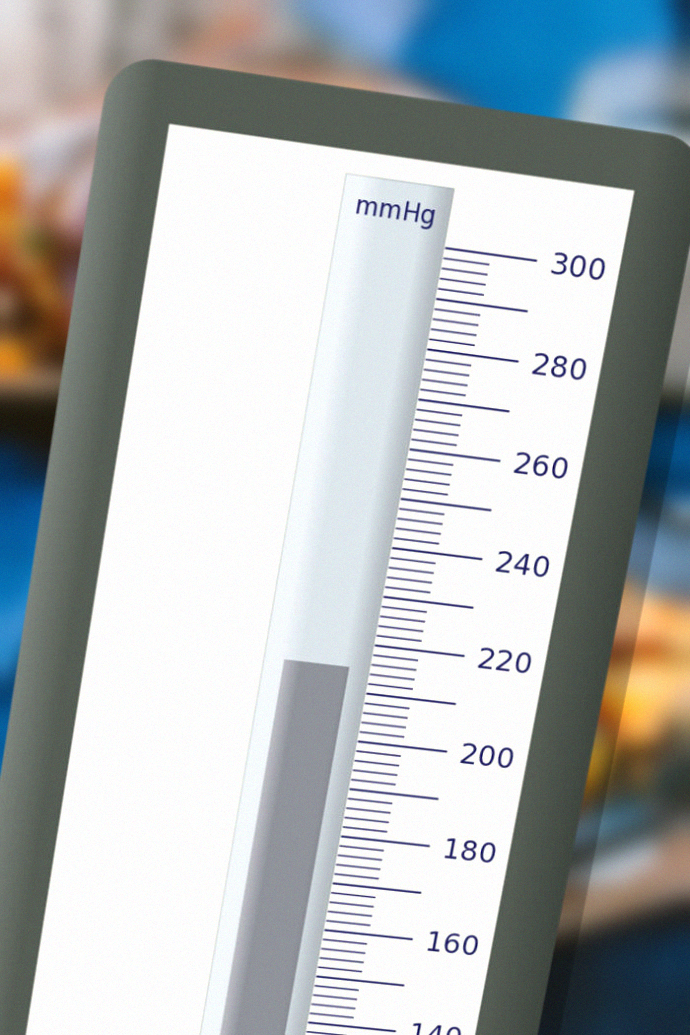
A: 215,mmHg
